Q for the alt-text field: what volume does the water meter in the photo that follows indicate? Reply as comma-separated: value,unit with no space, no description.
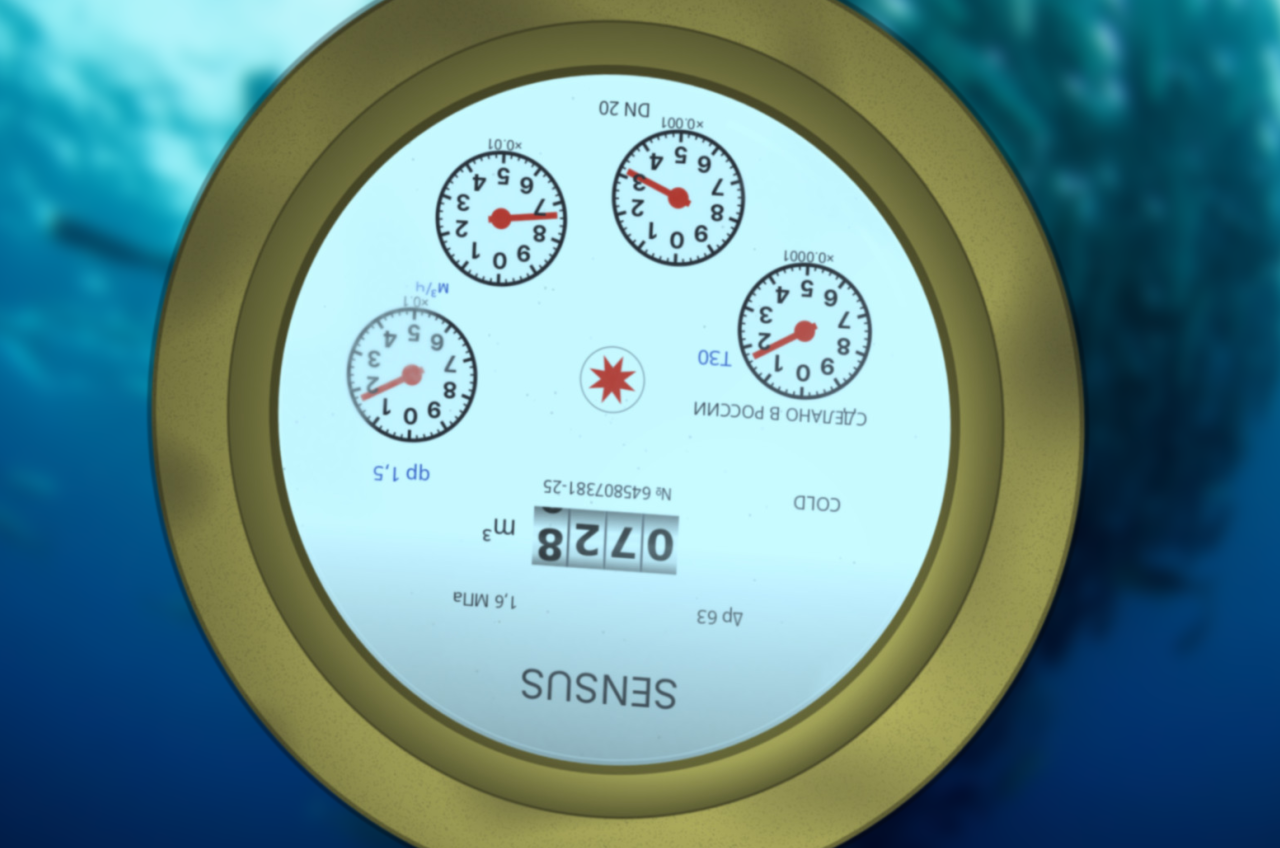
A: 728.1731,m³
